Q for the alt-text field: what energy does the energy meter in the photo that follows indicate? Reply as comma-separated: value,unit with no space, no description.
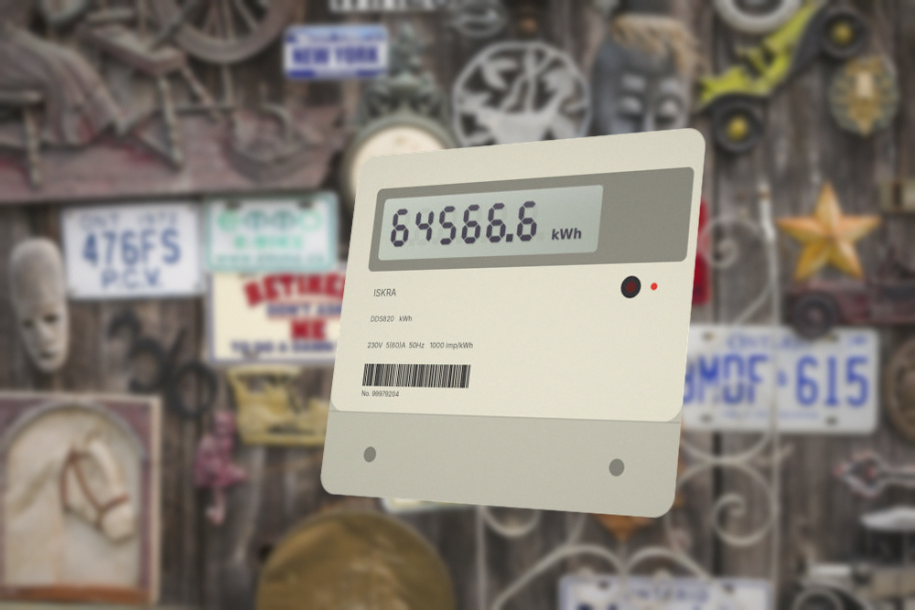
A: 64566.6,kWh
